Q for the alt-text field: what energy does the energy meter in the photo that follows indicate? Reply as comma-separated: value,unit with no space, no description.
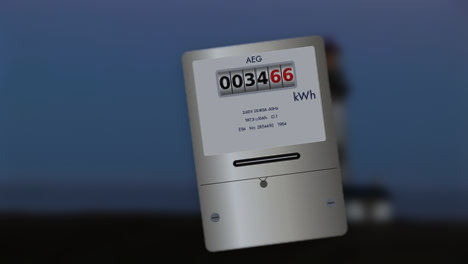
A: 34.66,kWh
